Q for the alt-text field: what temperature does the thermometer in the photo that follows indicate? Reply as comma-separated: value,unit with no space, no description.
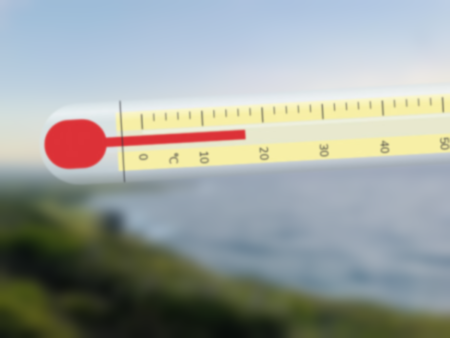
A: 17,°C
